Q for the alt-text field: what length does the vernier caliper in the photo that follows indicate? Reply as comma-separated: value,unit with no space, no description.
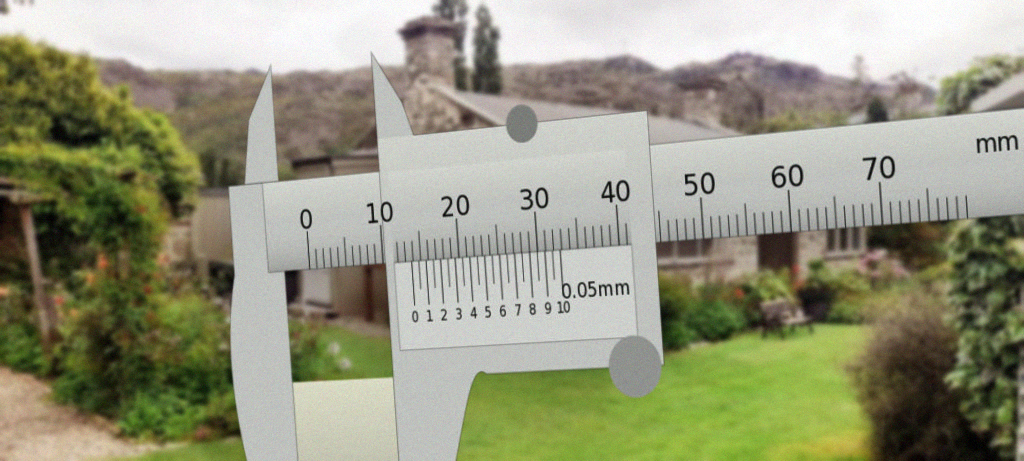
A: 13.8,mm
